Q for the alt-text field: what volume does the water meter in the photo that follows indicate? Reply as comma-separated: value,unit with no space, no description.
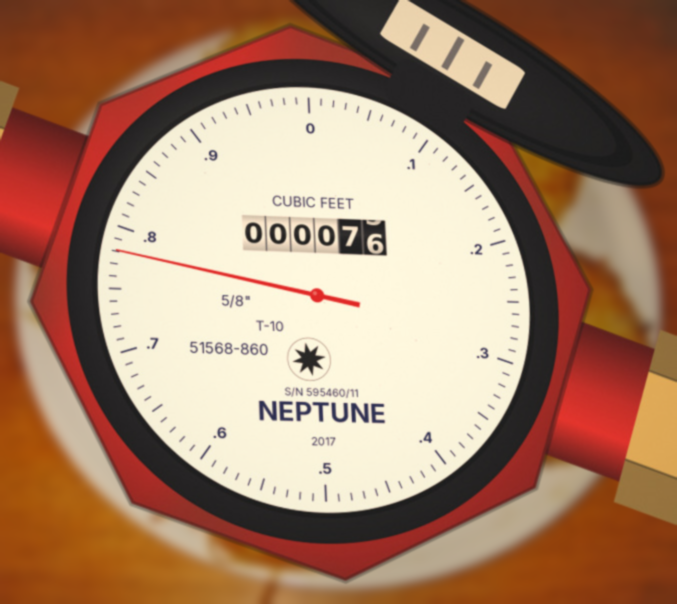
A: 75.78,ft³
